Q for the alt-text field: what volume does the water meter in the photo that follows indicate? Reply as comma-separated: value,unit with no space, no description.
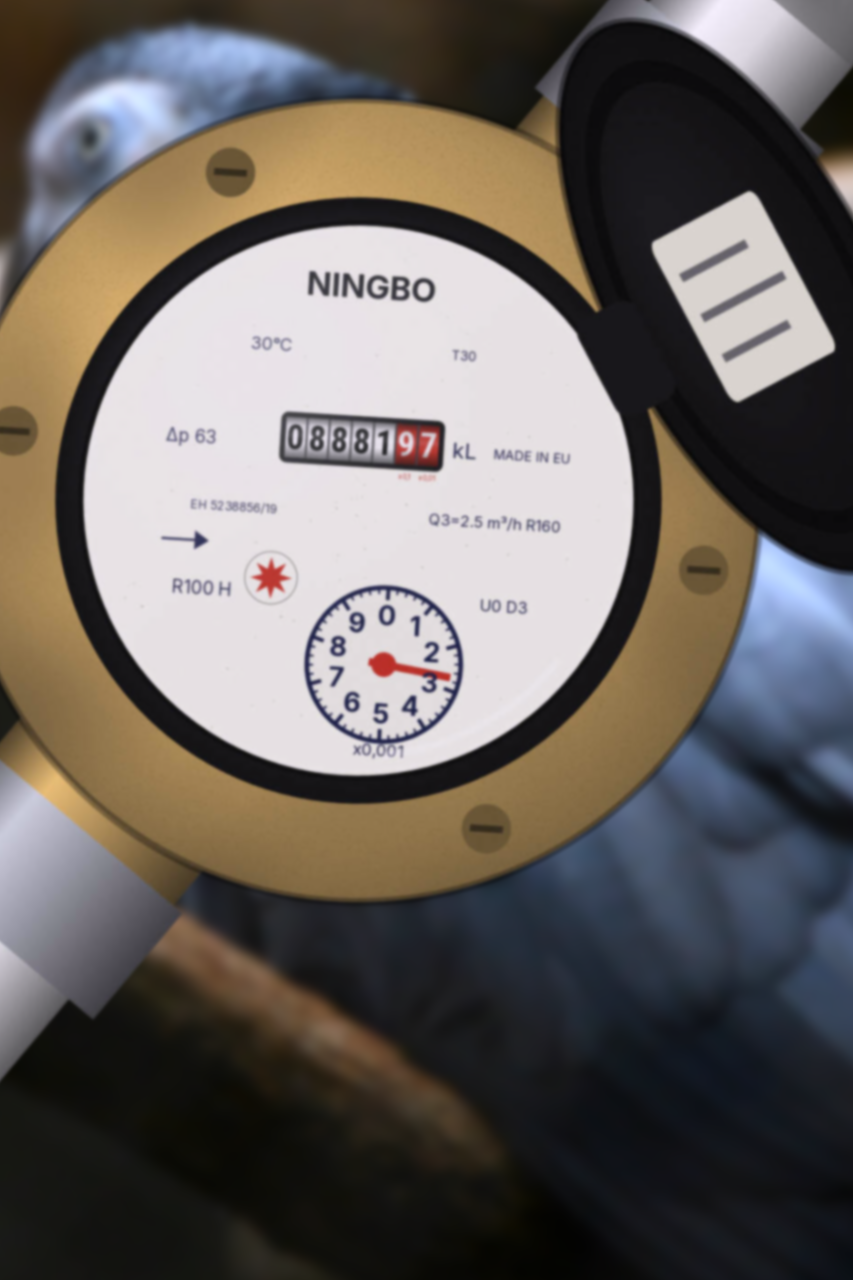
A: 8881.972,kL
